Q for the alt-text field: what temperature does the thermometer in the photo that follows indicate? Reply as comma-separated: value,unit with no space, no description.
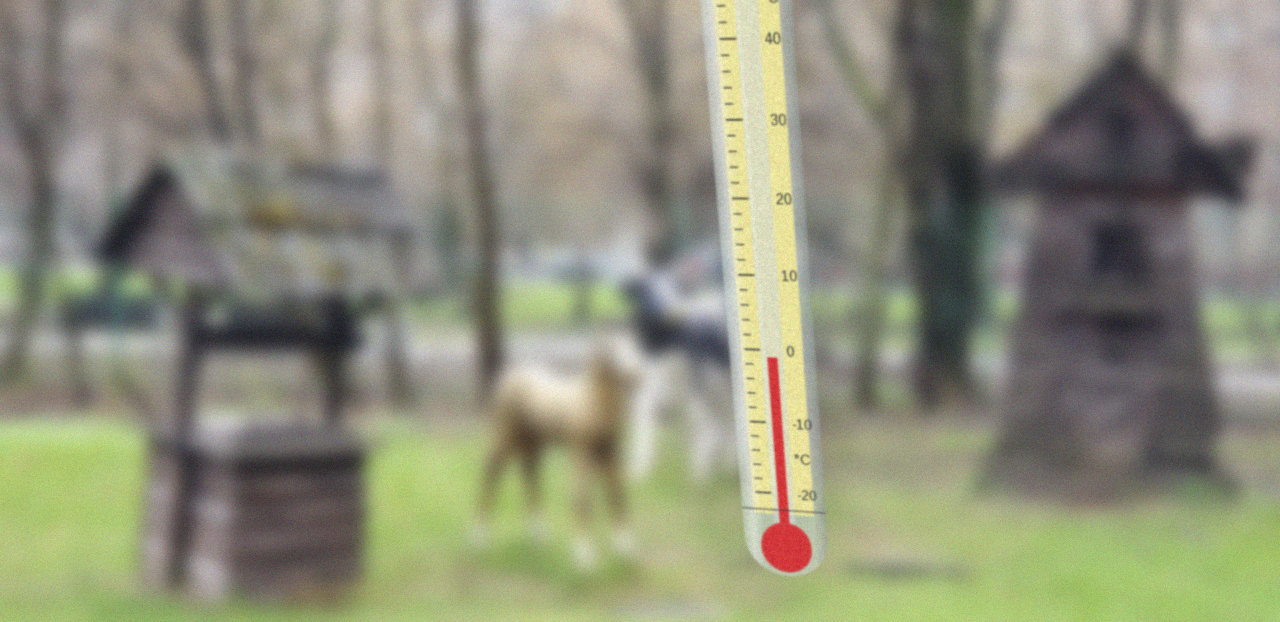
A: -1,°C
